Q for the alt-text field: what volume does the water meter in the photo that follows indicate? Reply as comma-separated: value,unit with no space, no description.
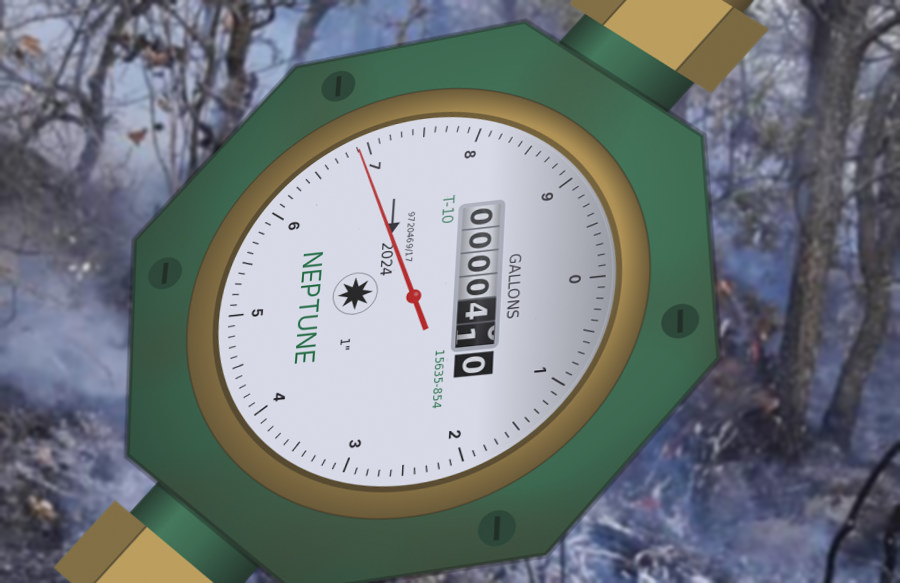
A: 406.9,gal
